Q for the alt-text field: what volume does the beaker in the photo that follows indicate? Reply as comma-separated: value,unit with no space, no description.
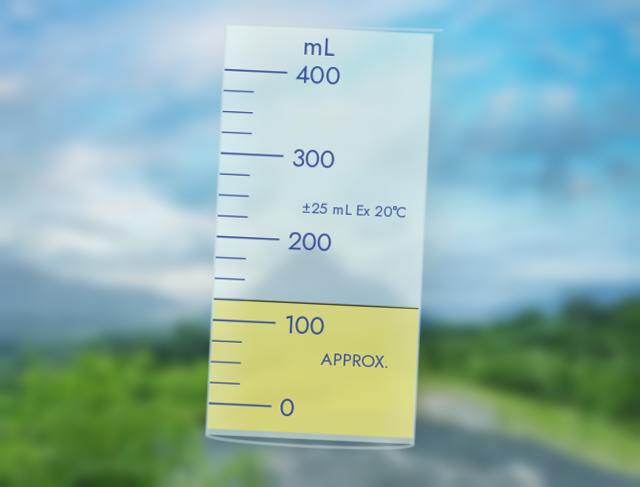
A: 125,mL
